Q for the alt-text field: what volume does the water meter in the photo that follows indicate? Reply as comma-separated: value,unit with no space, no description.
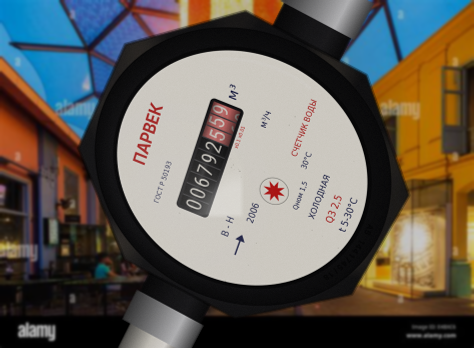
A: 6792.559,m³
